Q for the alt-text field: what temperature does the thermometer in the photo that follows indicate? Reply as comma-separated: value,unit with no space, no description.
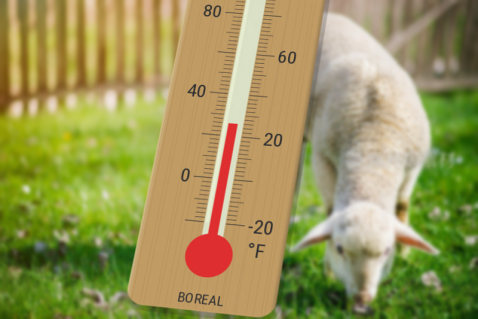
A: 26,°F
